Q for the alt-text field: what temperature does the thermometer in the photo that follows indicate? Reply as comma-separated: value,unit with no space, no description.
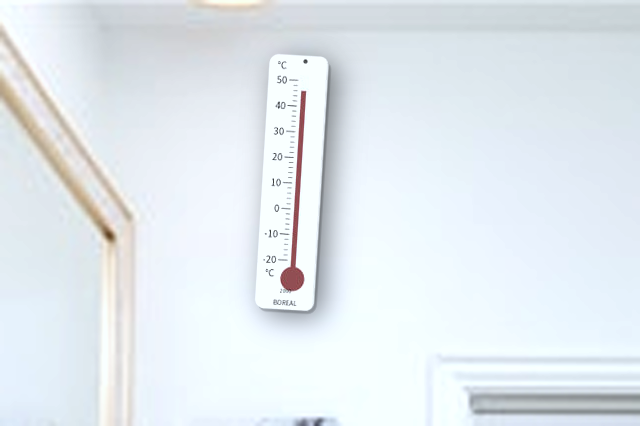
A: 46,°C
